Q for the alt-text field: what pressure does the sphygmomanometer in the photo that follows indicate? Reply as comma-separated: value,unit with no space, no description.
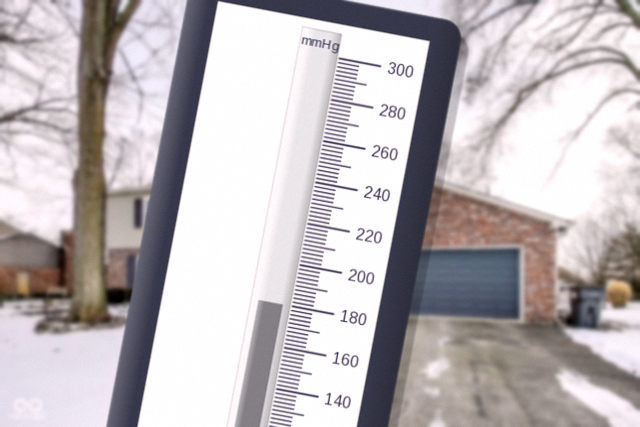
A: 180,mmHg
